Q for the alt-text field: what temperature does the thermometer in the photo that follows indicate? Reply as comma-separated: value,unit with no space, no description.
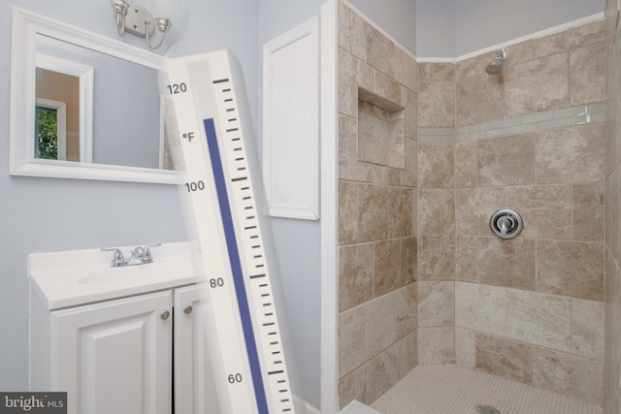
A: 113,°F
